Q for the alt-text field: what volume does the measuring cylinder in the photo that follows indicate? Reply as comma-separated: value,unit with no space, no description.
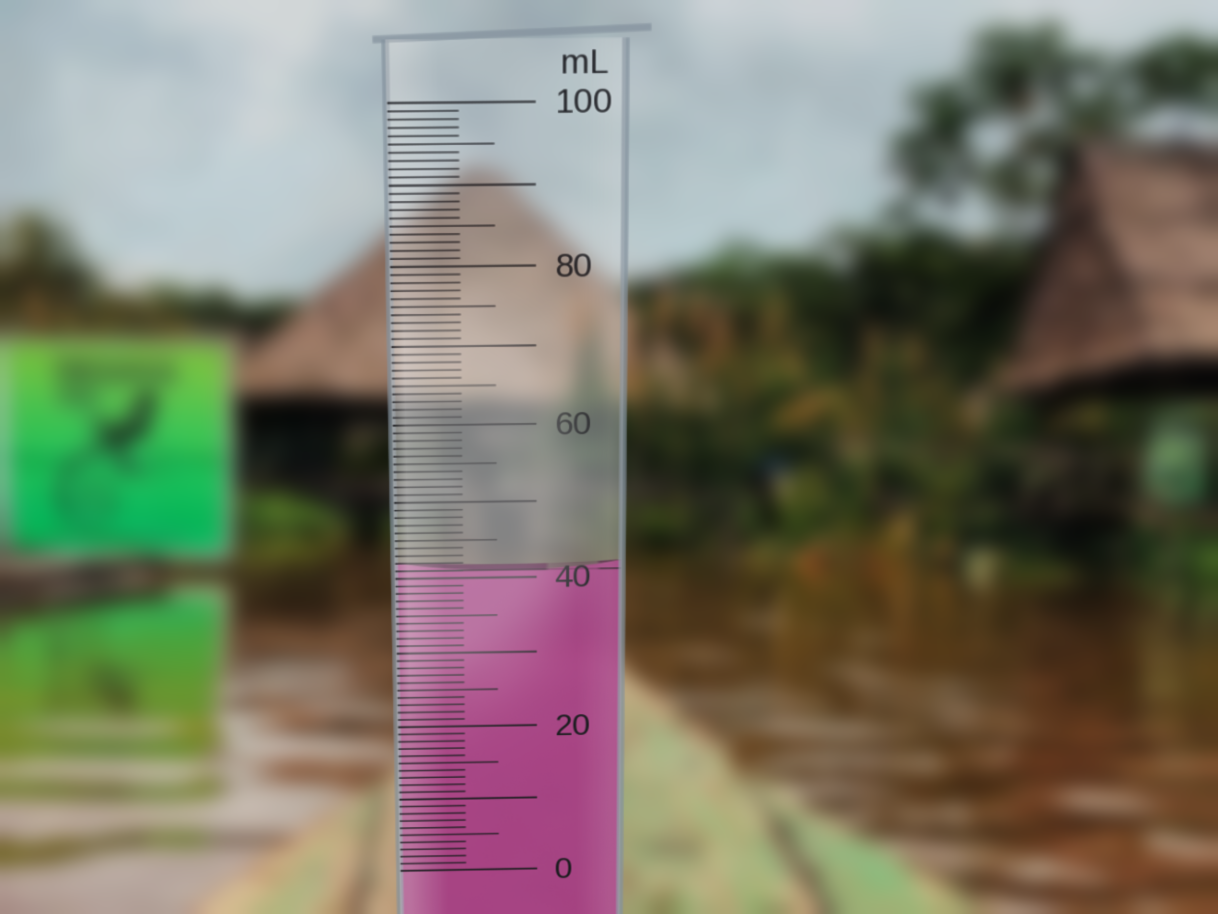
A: 41,mL
